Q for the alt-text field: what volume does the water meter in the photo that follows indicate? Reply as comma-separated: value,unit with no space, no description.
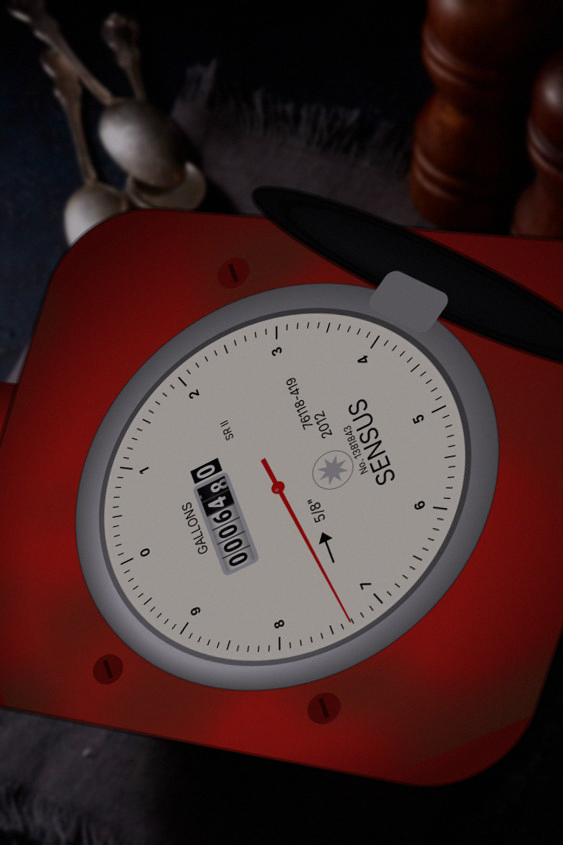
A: 6477.3,gal
